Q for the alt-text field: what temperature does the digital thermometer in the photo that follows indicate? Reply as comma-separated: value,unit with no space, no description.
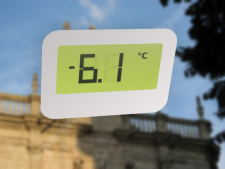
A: -6.1,°C
